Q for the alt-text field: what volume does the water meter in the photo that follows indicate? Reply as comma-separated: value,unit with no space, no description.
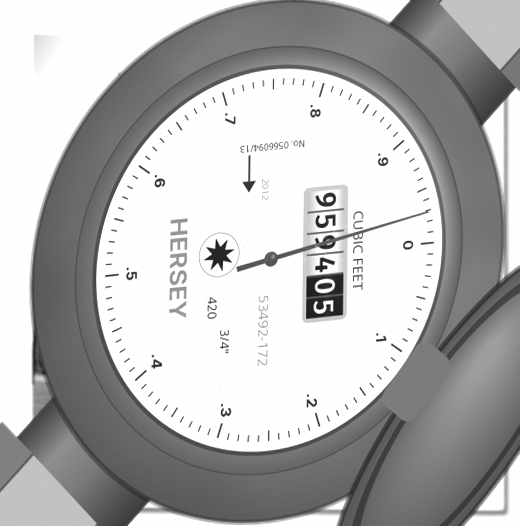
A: 959404.97,ft³
